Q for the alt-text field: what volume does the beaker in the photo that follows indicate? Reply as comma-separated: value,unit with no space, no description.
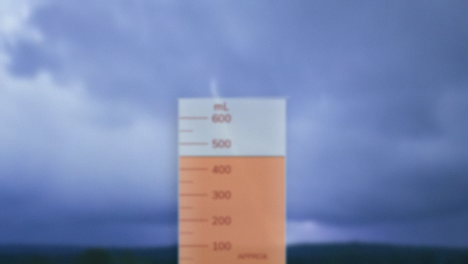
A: 450,mL
